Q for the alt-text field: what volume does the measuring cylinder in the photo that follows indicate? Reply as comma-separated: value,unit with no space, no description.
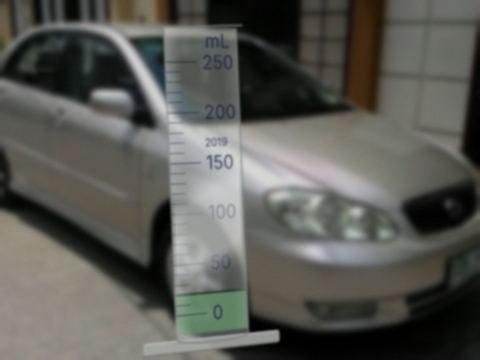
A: 20,mL
